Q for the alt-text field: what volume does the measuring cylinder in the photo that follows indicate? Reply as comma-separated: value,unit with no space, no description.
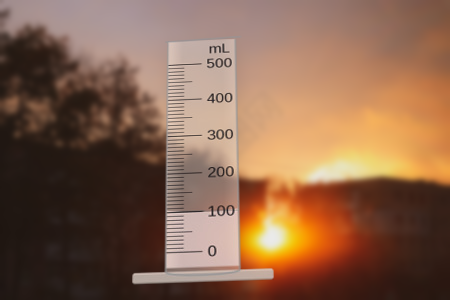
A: 100,mL
